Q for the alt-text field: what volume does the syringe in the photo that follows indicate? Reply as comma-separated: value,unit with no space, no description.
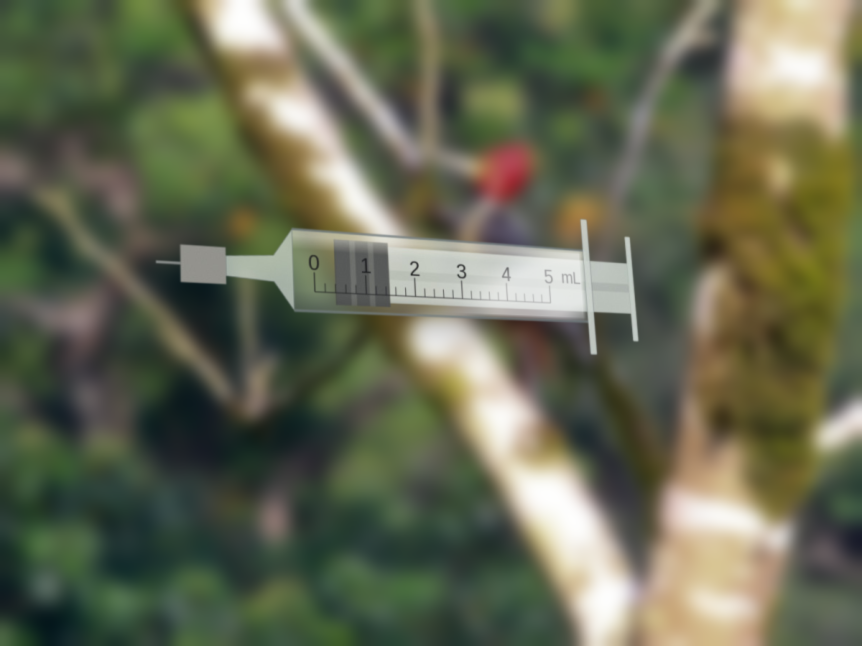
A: 0.4,mL
